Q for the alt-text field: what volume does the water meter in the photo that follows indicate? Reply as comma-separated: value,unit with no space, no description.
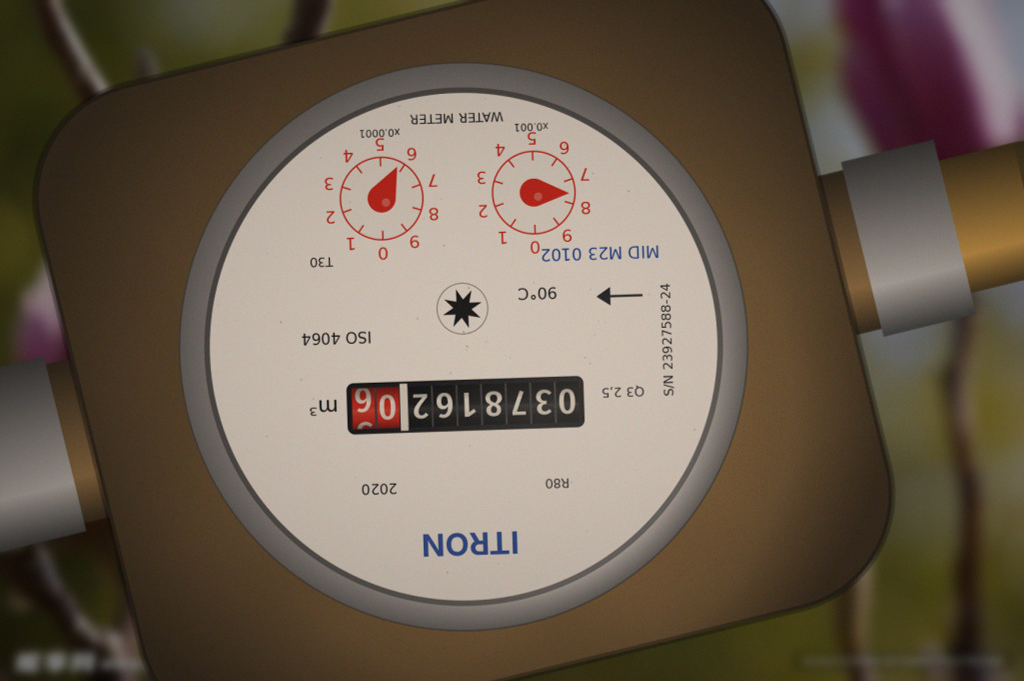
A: 378162.0575,m³
